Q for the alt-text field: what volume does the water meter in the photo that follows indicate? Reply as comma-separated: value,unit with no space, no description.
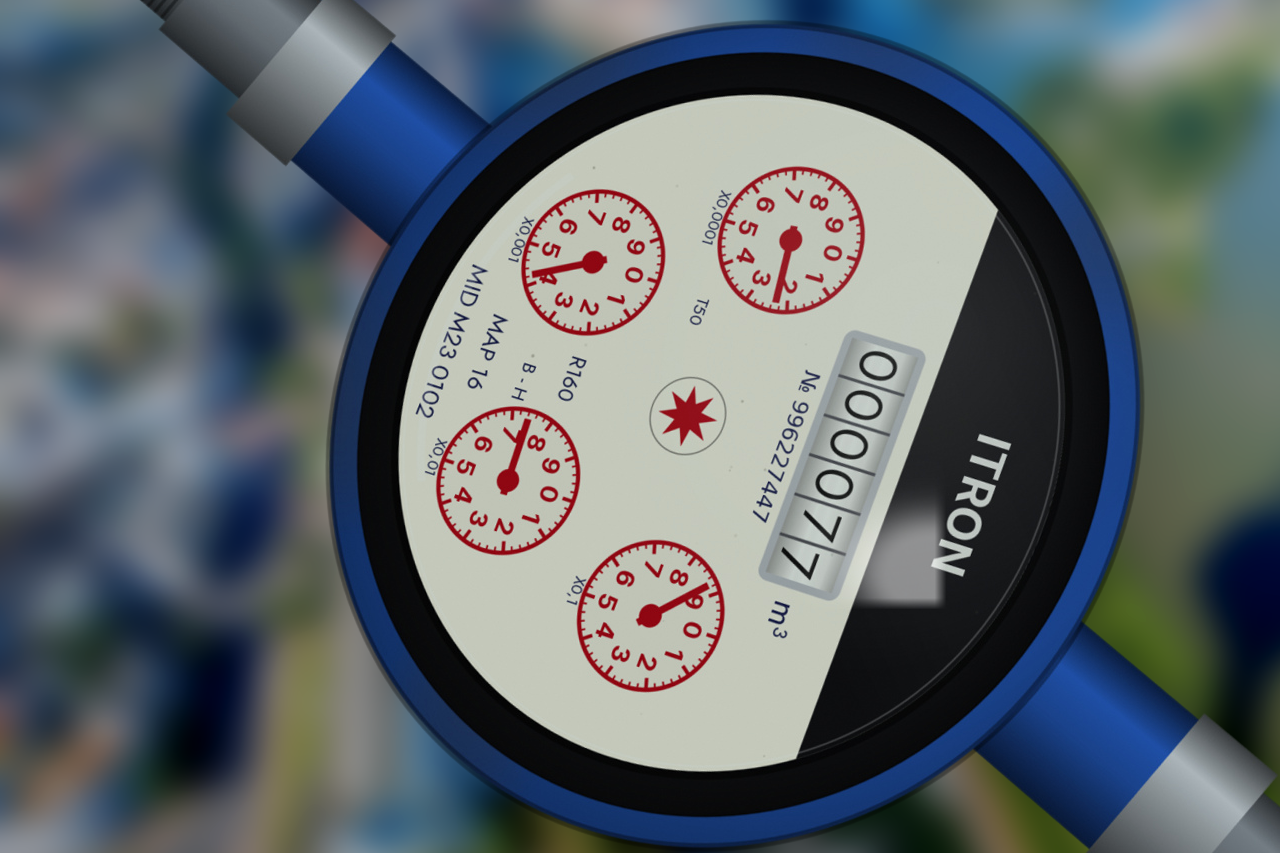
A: 76.8742,m³
